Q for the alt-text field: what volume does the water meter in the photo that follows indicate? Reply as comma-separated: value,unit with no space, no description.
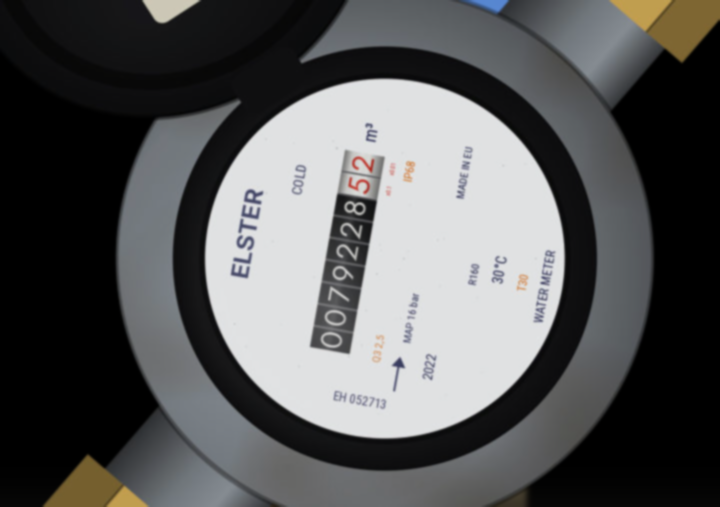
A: 79228.52,m³
